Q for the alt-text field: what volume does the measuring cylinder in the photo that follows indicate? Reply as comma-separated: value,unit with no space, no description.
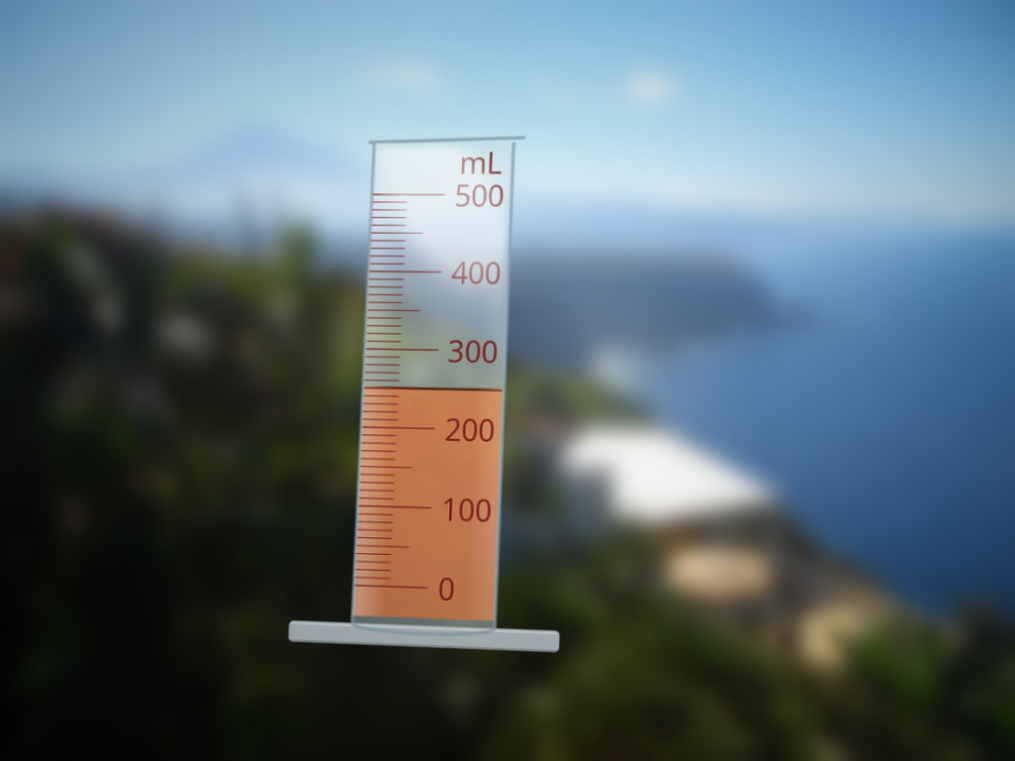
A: 250,mL
